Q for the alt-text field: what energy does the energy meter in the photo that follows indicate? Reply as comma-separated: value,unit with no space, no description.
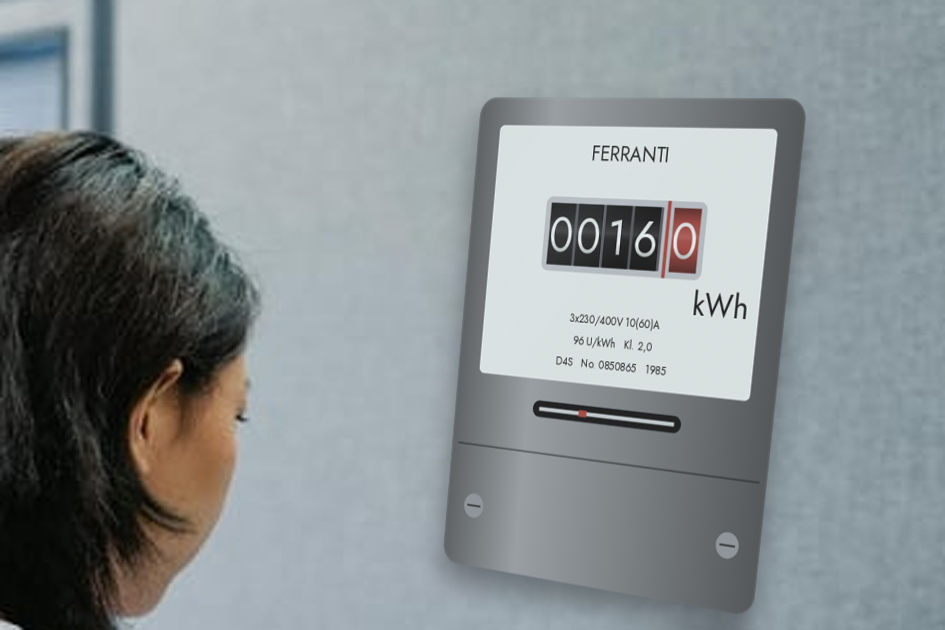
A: 16.0,kWh
